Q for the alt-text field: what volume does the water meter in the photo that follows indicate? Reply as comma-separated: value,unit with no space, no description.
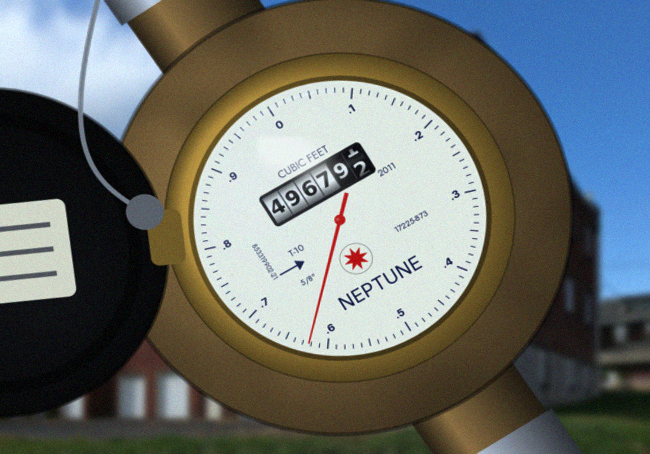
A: 496791.62,ft³
